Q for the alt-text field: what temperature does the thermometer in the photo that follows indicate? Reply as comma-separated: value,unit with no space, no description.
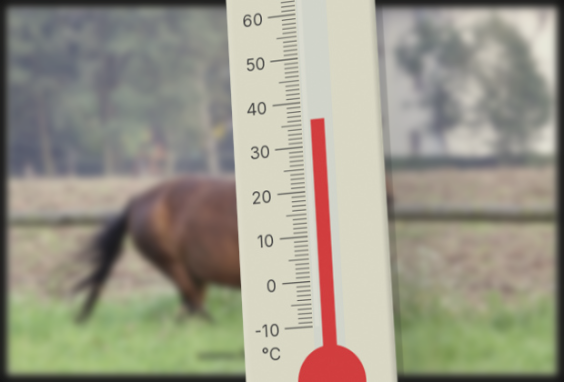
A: 36,°C
